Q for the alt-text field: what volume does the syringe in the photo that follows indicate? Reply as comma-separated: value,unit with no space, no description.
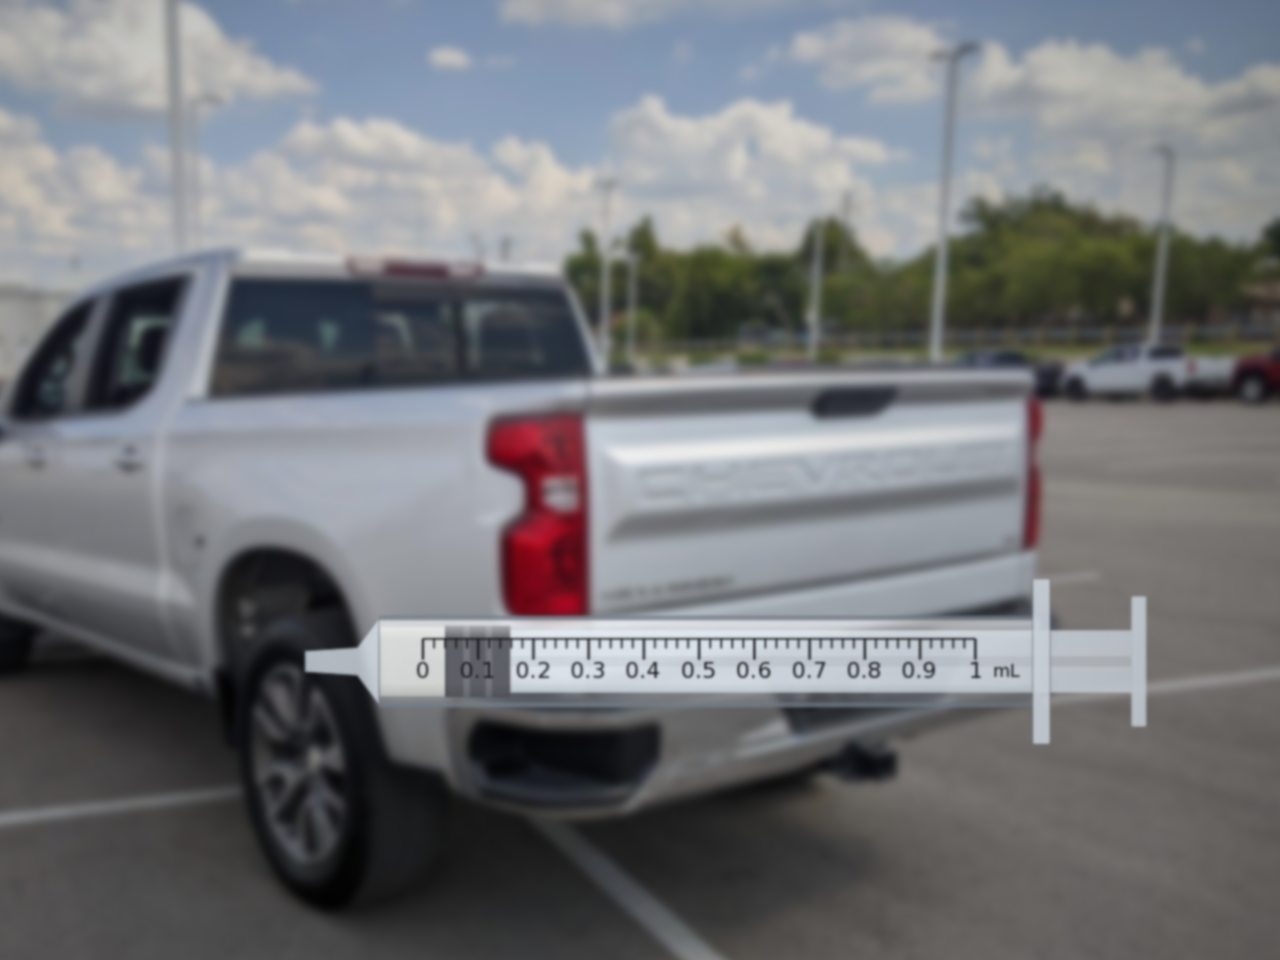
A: 0.04,mL
